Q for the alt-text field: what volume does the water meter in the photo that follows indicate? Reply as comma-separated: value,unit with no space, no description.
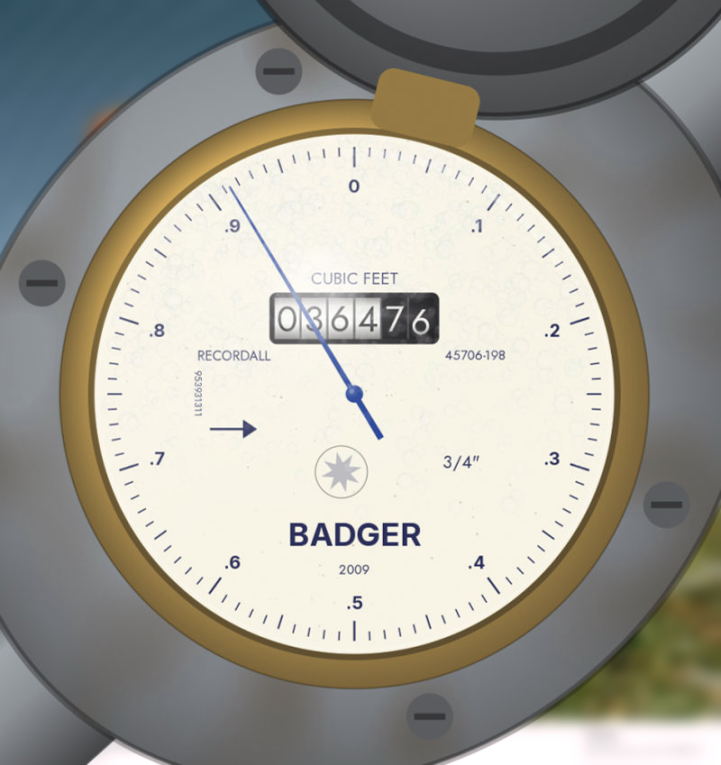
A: 36475.91,ft³
